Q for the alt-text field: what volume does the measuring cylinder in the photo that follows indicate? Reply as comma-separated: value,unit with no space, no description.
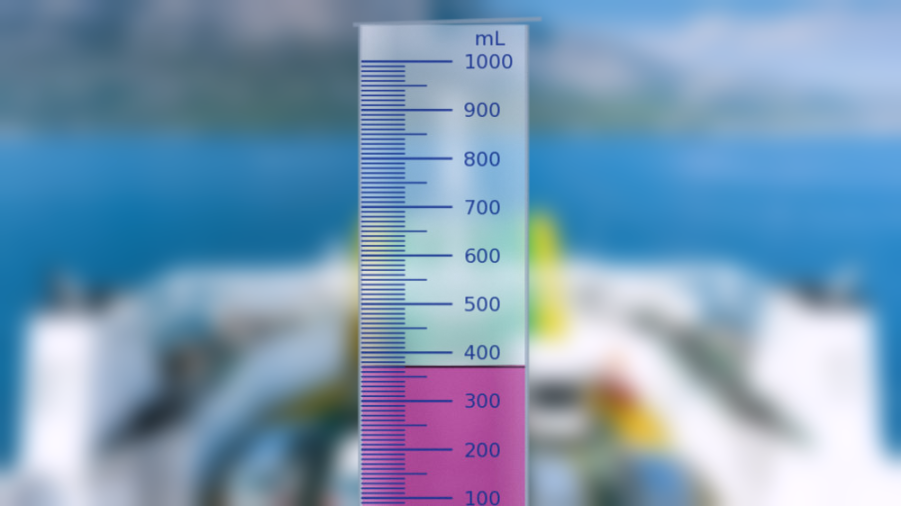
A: 370,mL
